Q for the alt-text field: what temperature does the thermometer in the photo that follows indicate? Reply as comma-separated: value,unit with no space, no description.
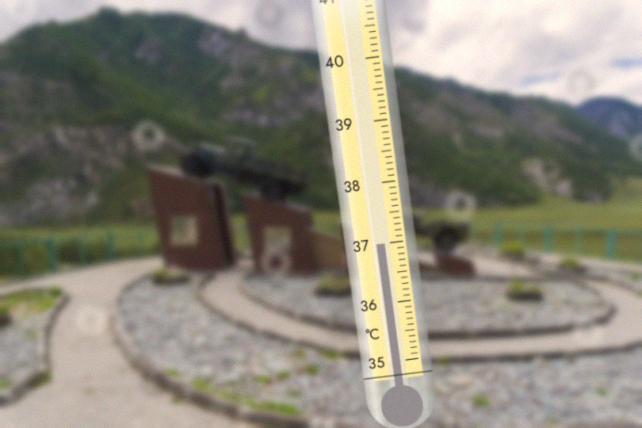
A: 37,°C
